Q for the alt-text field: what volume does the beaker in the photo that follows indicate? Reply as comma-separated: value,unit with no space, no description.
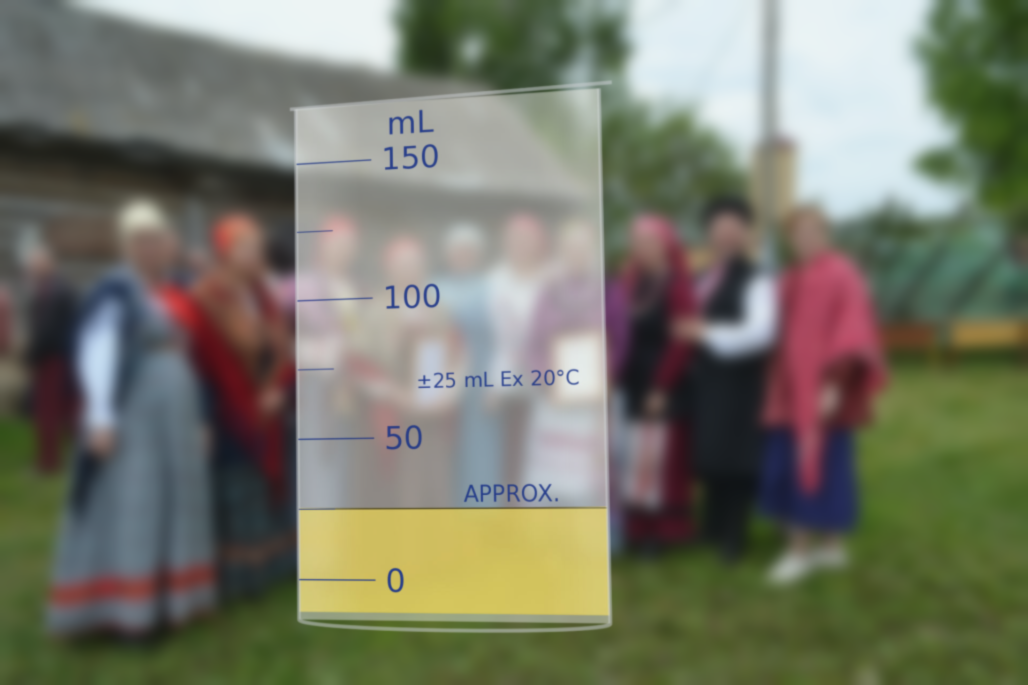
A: 25,mL
